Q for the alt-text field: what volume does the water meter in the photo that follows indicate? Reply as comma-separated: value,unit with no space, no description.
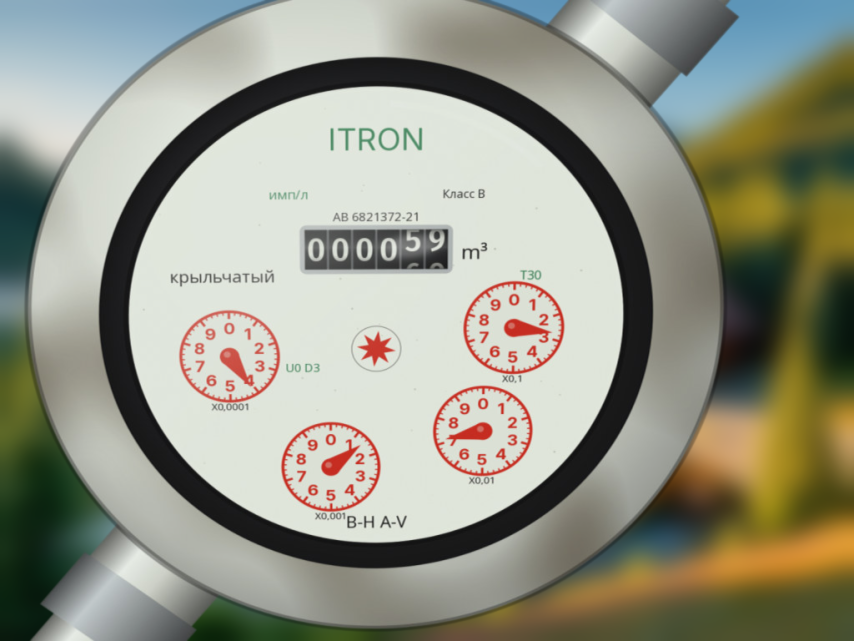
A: 59.2714,m³
